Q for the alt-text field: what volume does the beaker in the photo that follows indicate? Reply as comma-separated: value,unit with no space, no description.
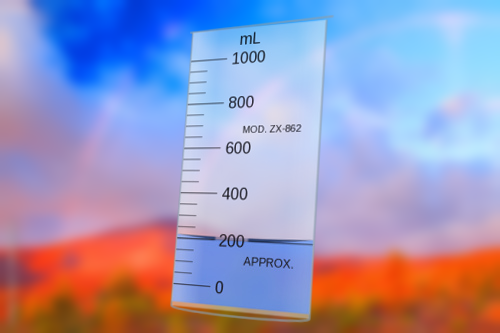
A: 200,mL
